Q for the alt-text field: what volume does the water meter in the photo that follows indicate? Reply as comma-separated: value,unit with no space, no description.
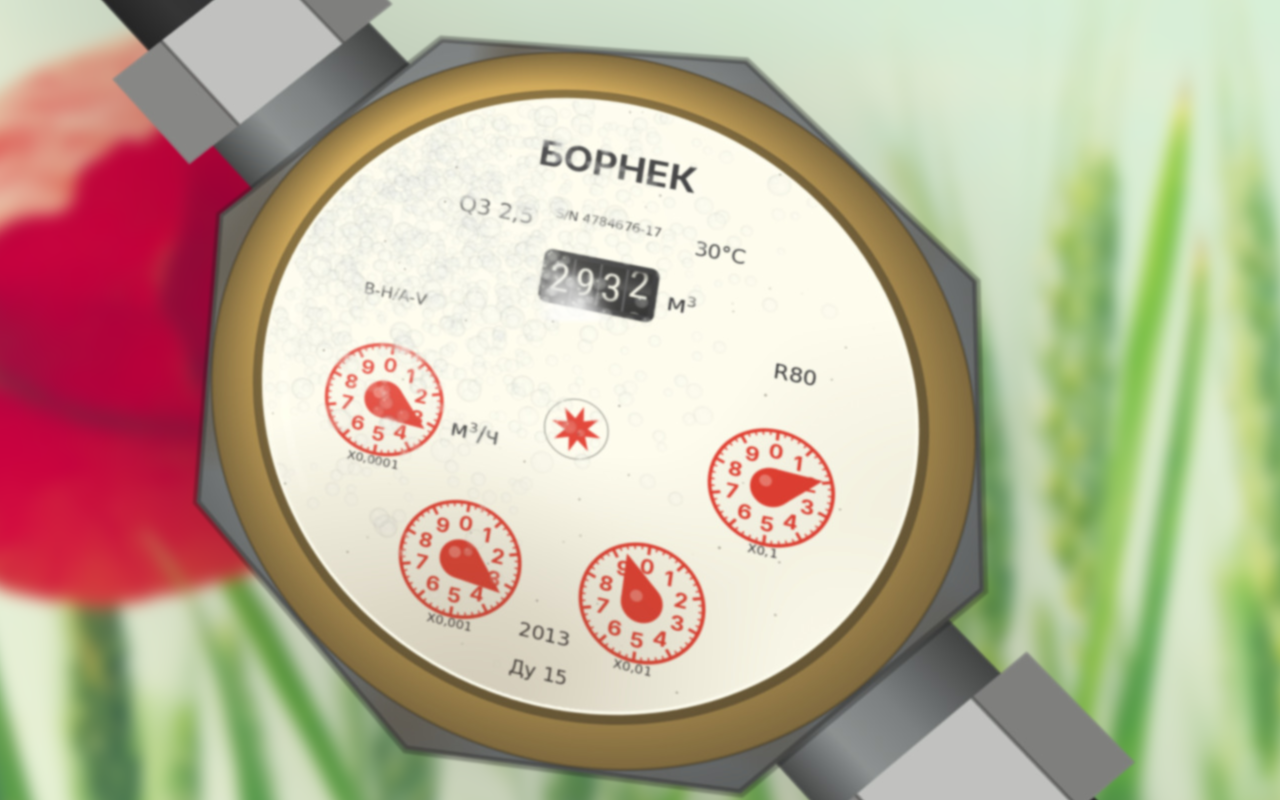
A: 2932.1933,m³
